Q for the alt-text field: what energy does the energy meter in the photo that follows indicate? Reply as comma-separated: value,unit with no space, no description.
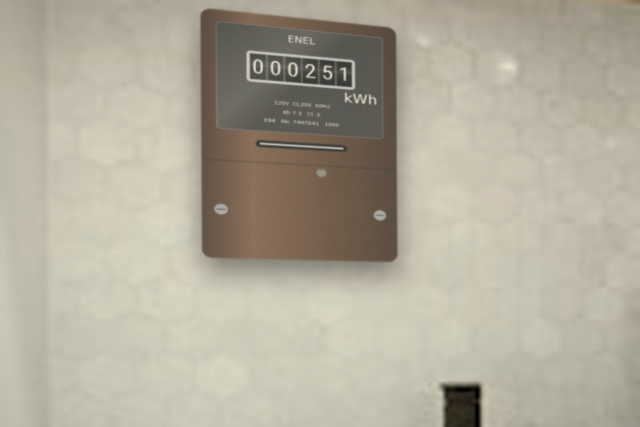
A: 251,kWh
